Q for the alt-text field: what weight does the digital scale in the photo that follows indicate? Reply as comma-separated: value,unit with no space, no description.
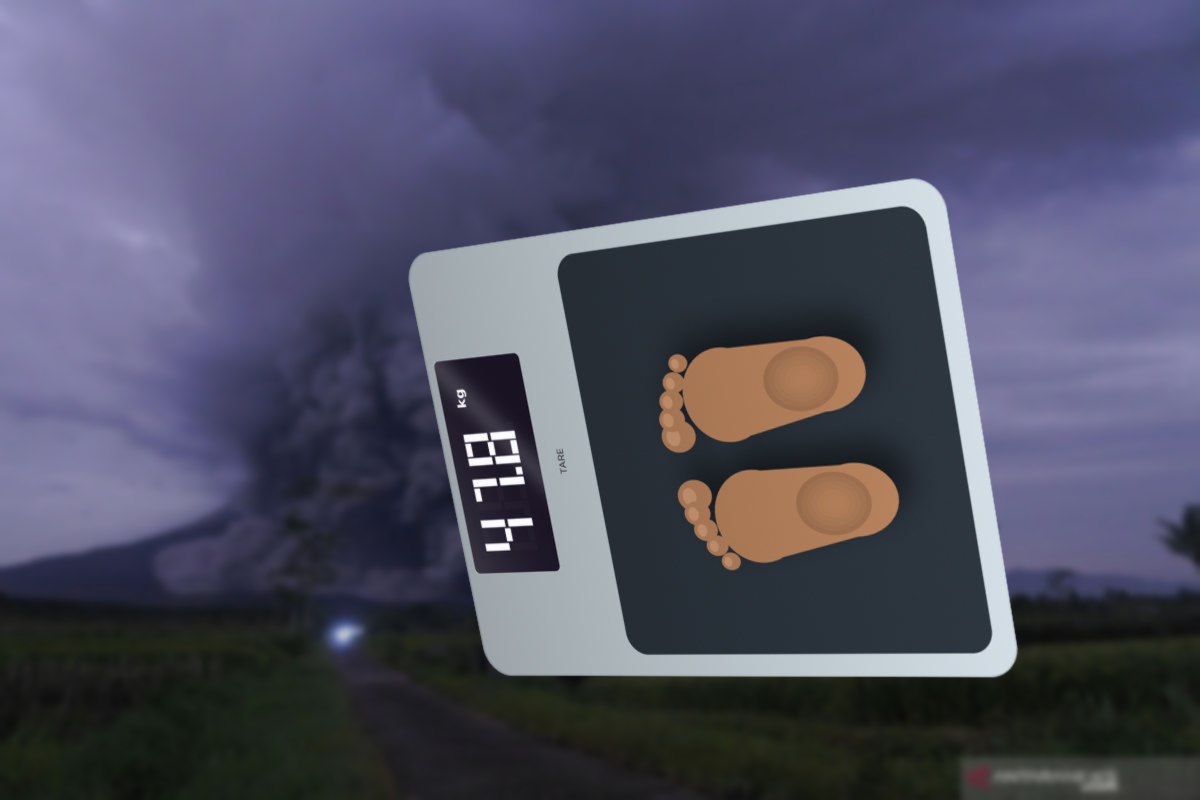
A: 47.8,kg
